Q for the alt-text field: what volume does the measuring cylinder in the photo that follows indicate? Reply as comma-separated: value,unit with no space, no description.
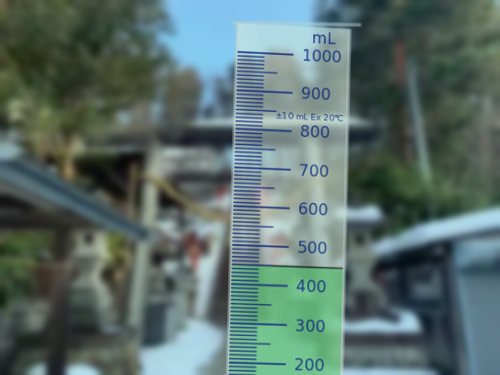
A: 450,mL
